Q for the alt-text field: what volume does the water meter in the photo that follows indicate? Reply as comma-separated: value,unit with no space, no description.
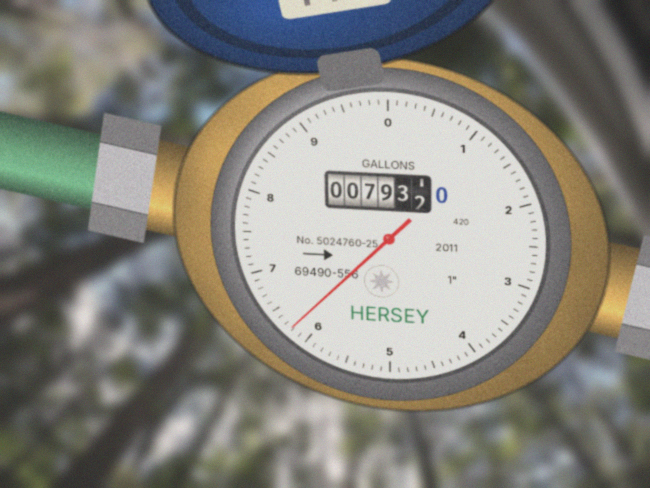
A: 79316.2,gal
